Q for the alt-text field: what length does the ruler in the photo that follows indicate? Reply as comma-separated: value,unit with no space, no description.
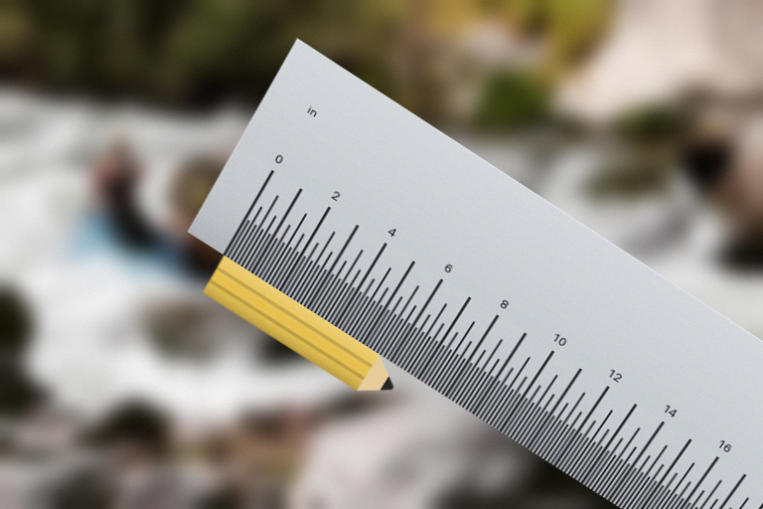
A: 6.5,in
